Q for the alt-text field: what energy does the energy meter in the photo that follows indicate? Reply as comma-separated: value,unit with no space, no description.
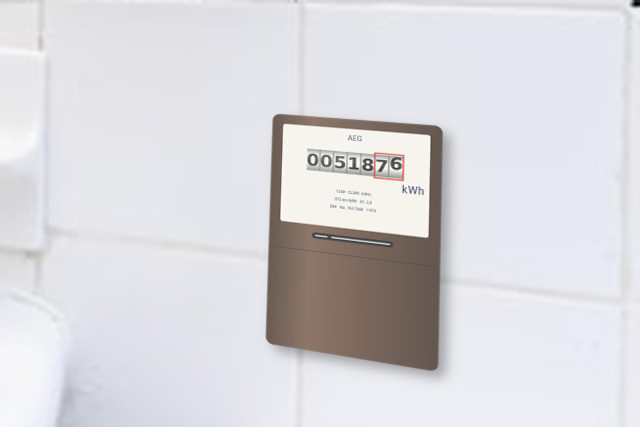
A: 518.76,kWh
